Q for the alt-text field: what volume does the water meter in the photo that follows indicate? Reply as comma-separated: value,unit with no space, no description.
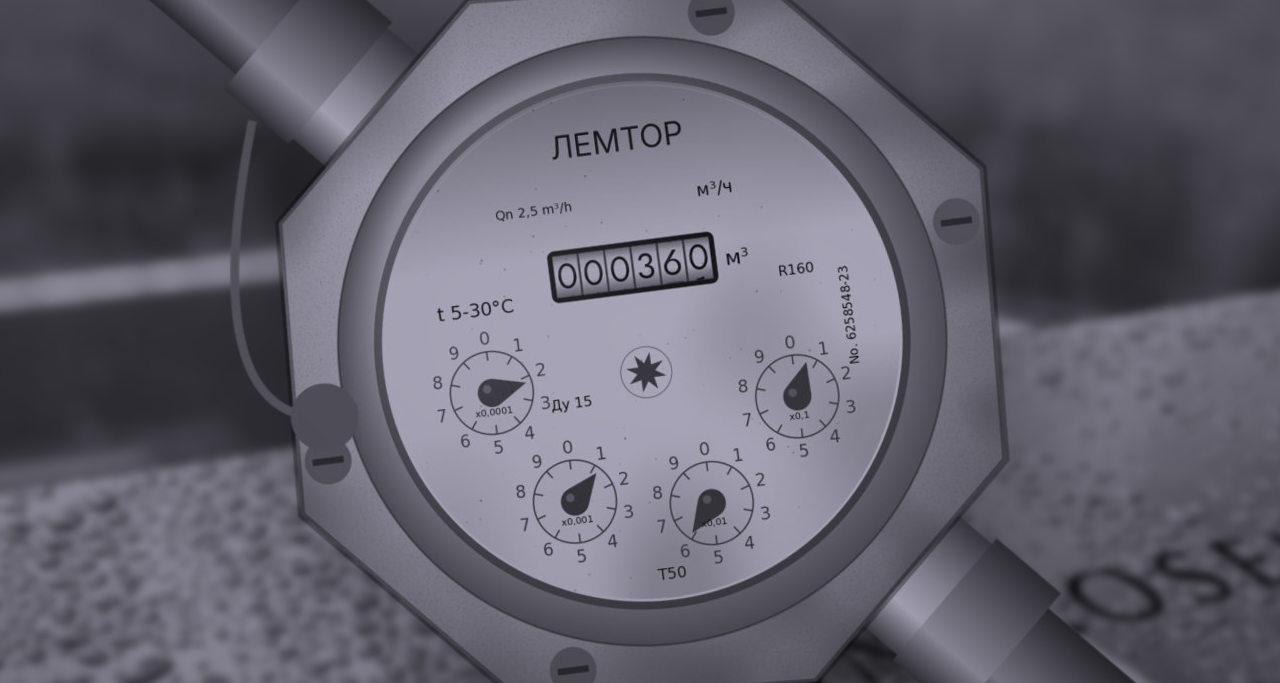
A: 360.0612,m³
